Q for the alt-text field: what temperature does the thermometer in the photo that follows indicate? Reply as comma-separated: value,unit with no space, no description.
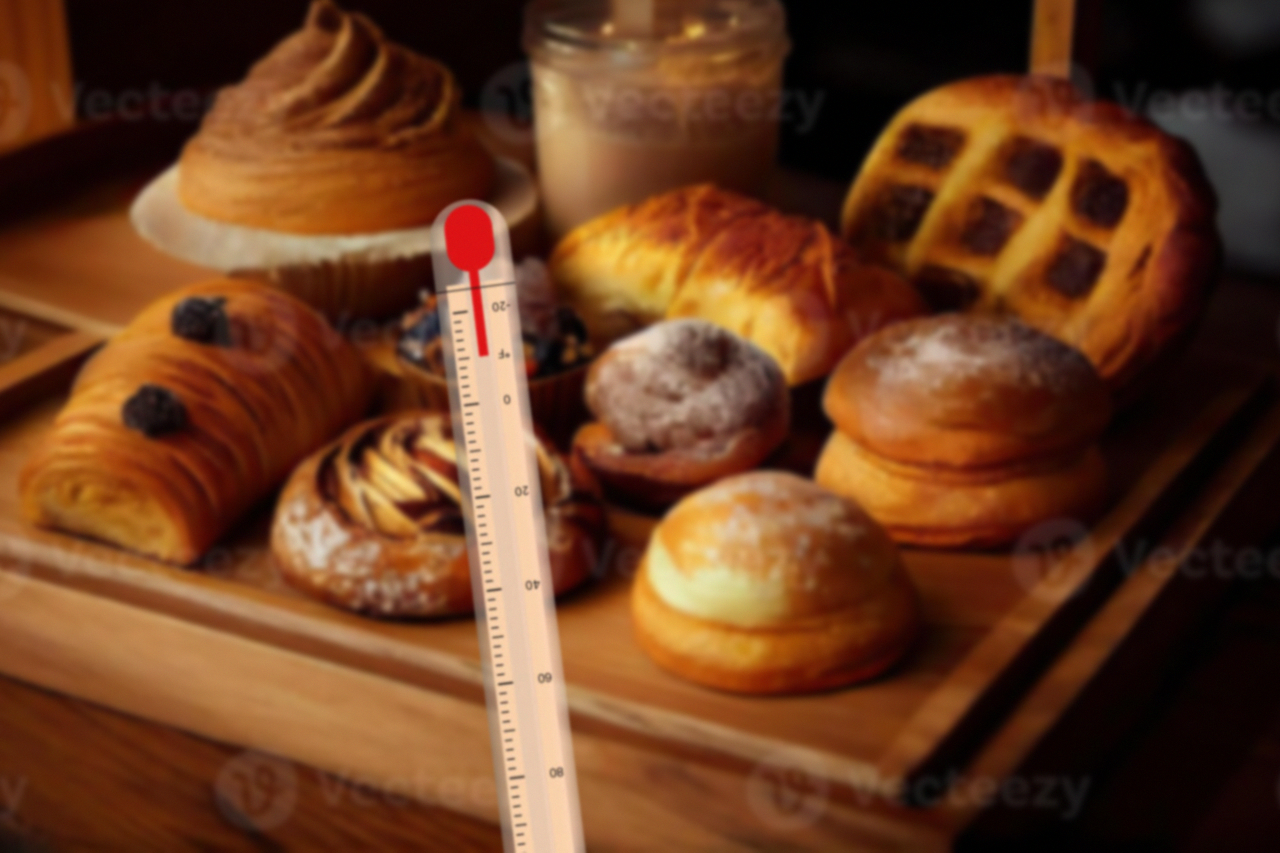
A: -10,°F
